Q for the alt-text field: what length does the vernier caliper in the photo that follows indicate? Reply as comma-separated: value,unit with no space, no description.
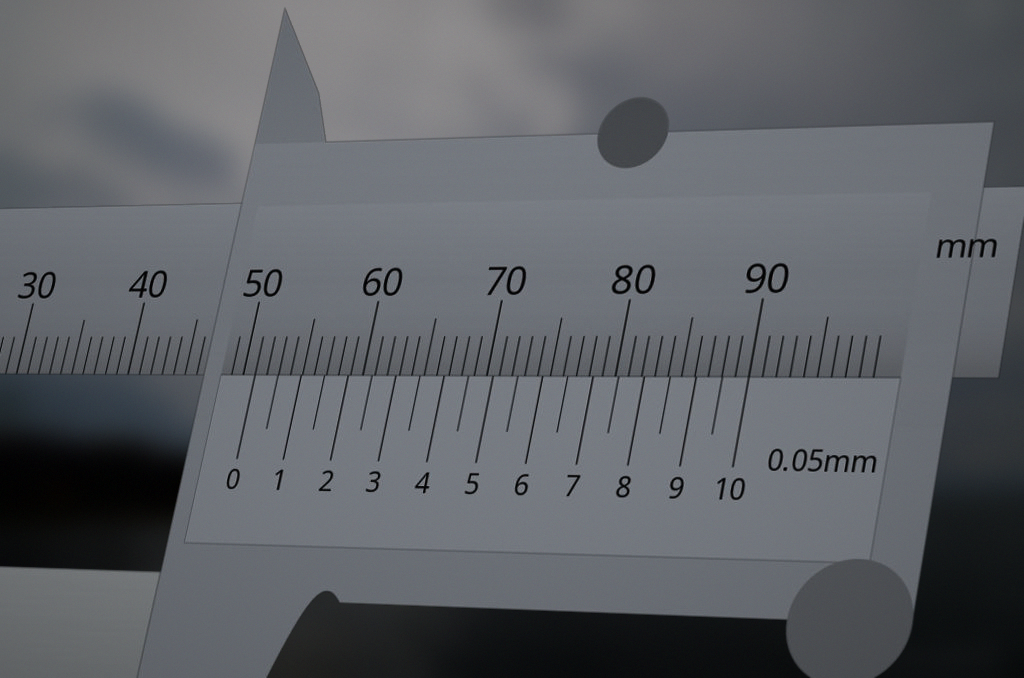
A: 51.0,mm
